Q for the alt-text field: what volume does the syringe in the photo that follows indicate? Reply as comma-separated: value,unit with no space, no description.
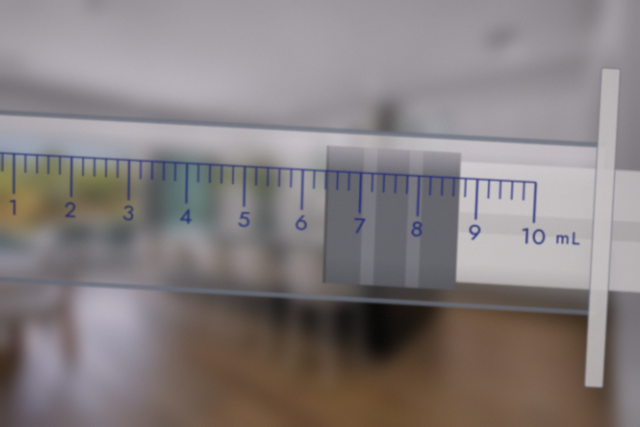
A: 6.4,mL
